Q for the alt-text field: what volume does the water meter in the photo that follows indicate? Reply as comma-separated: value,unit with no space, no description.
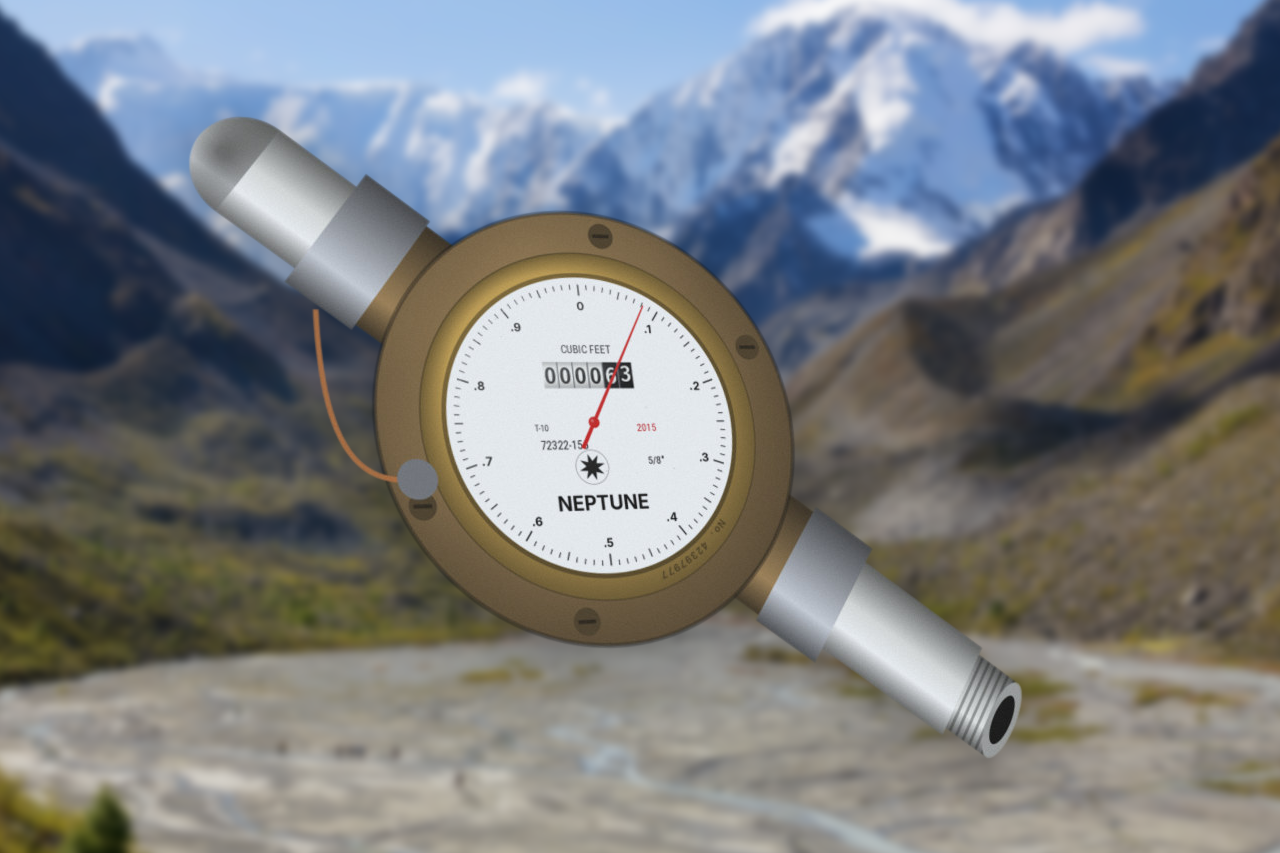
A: 63.08,ft³
